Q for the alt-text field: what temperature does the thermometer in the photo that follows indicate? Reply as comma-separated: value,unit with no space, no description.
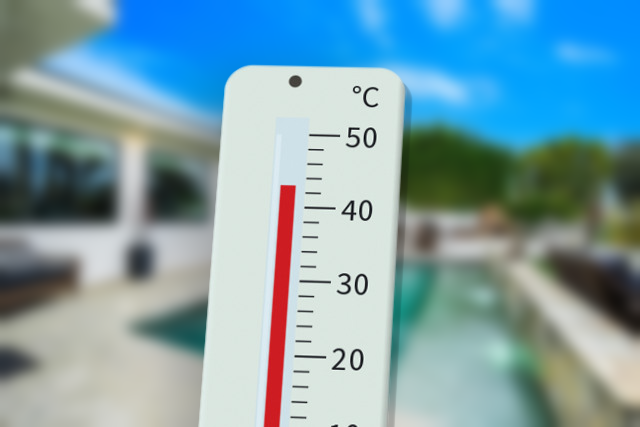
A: 43,°C
